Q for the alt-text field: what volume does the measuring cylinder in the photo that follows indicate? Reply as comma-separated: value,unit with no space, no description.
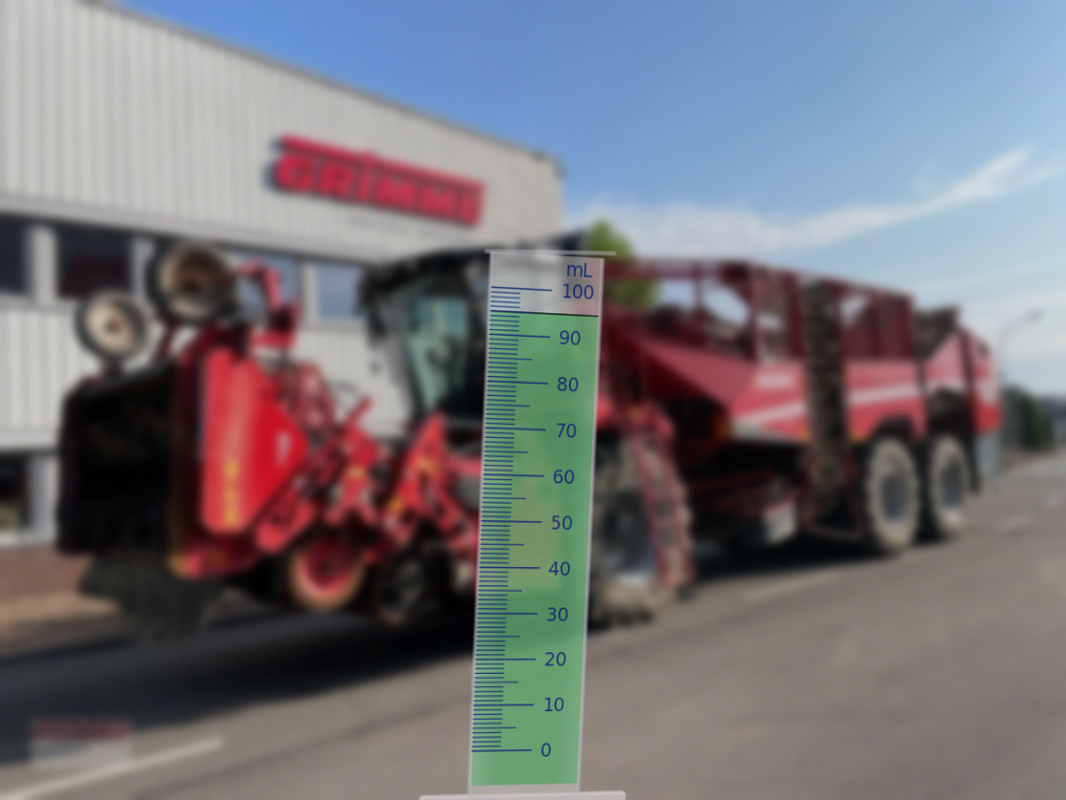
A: 95,mL
